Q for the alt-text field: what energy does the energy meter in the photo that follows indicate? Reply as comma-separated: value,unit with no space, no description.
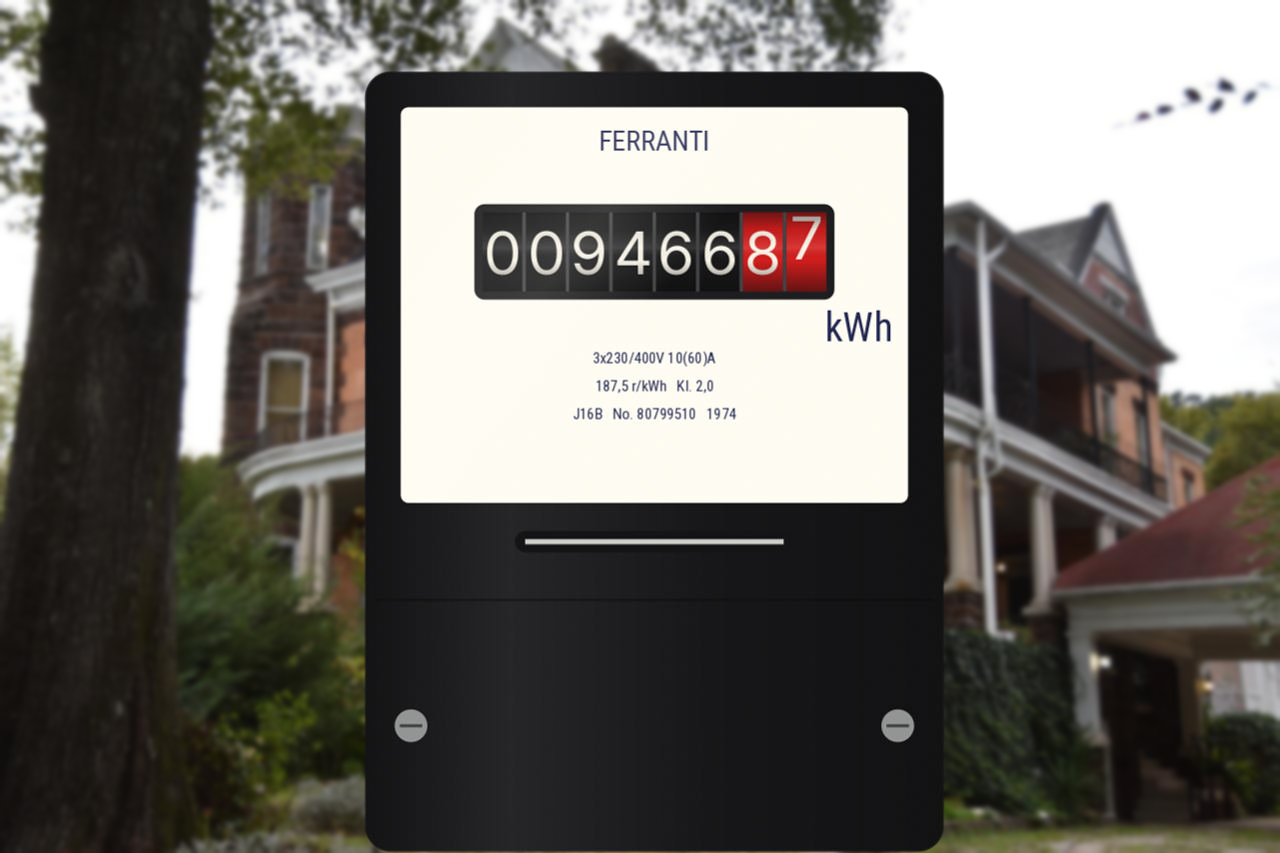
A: 9466.87,kWh
